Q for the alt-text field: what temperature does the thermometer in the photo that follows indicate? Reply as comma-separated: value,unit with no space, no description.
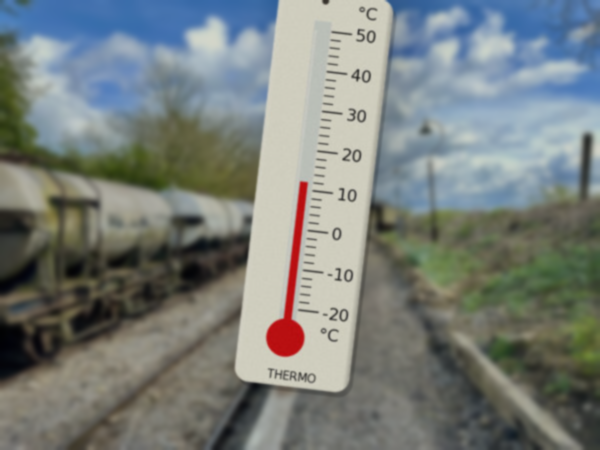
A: 12,°C
